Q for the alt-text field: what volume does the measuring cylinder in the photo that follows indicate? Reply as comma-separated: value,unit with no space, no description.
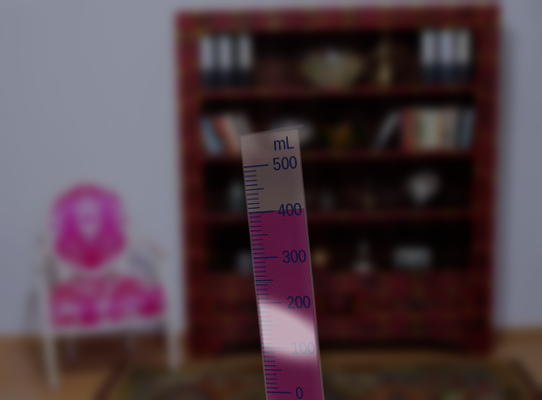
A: 400,mL
